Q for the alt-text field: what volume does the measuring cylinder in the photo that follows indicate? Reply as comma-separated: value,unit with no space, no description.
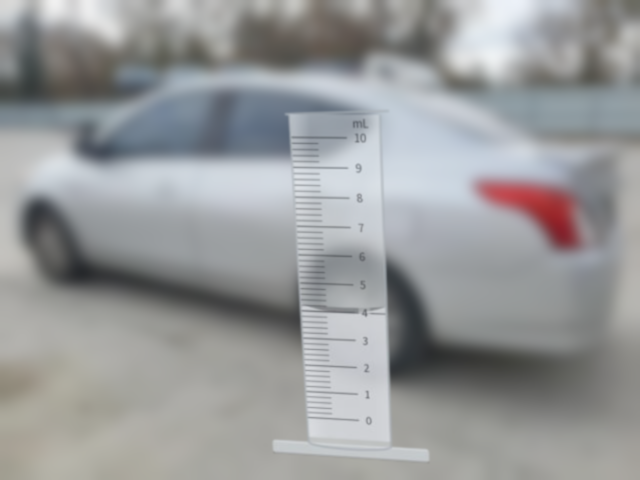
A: 4,mL
